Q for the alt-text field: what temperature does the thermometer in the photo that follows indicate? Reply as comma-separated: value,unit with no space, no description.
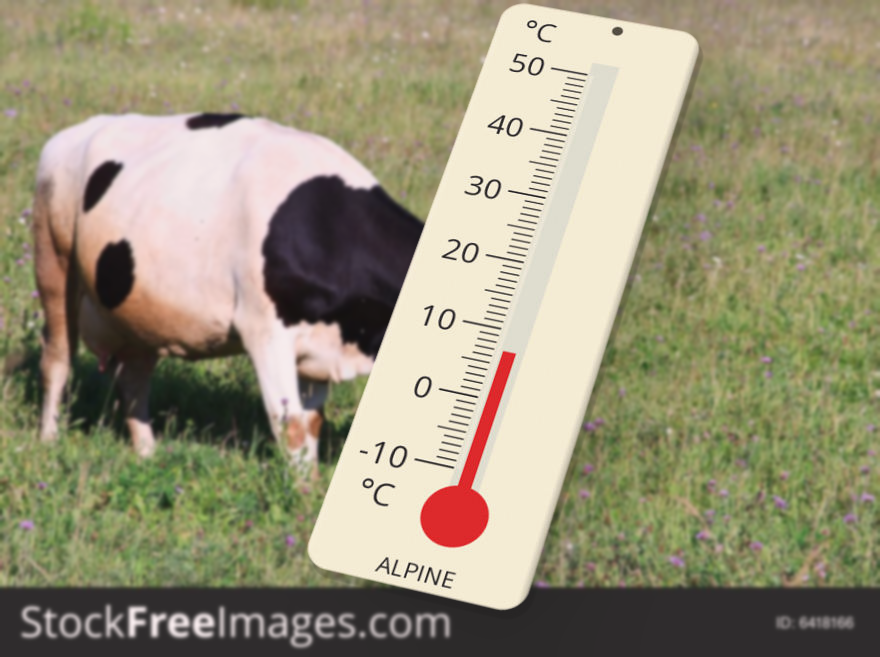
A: 7,°C
